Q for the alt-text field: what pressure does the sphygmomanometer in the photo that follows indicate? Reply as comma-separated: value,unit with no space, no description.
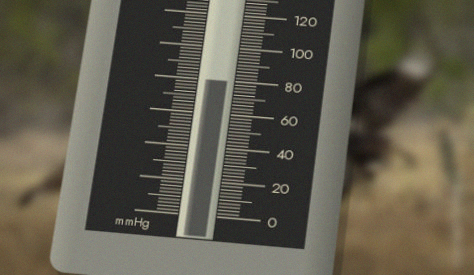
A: 80,mmHg
